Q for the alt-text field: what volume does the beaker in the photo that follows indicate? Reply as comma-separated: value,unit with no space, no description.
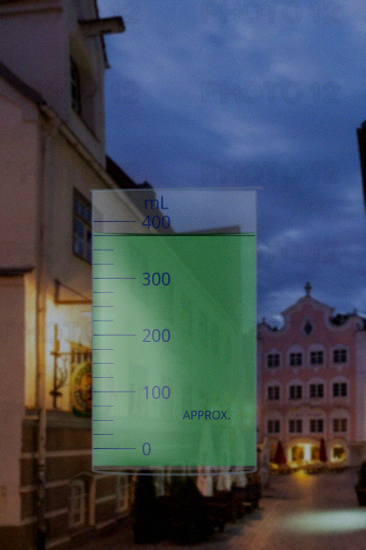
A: 375,mL
